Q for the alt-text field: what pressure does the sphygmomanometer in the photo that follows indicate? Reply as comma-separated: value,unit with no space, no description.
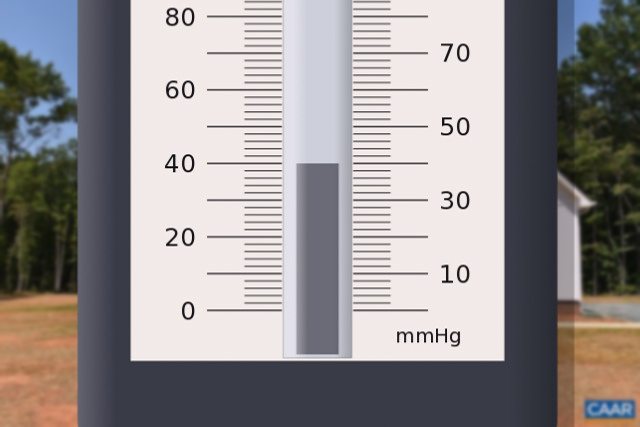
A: 40,mmHg
